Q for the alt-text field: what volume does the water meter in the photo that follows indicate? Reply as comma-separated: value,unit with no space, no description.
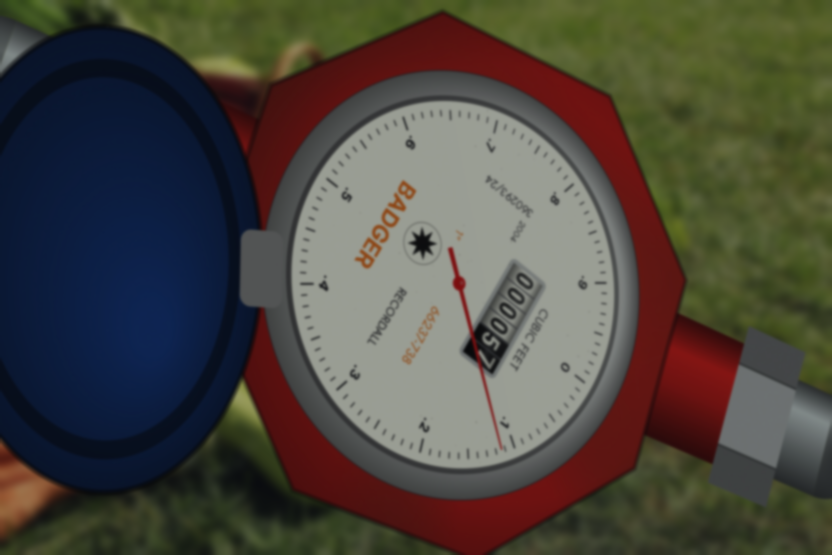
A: 57.11,ft³
